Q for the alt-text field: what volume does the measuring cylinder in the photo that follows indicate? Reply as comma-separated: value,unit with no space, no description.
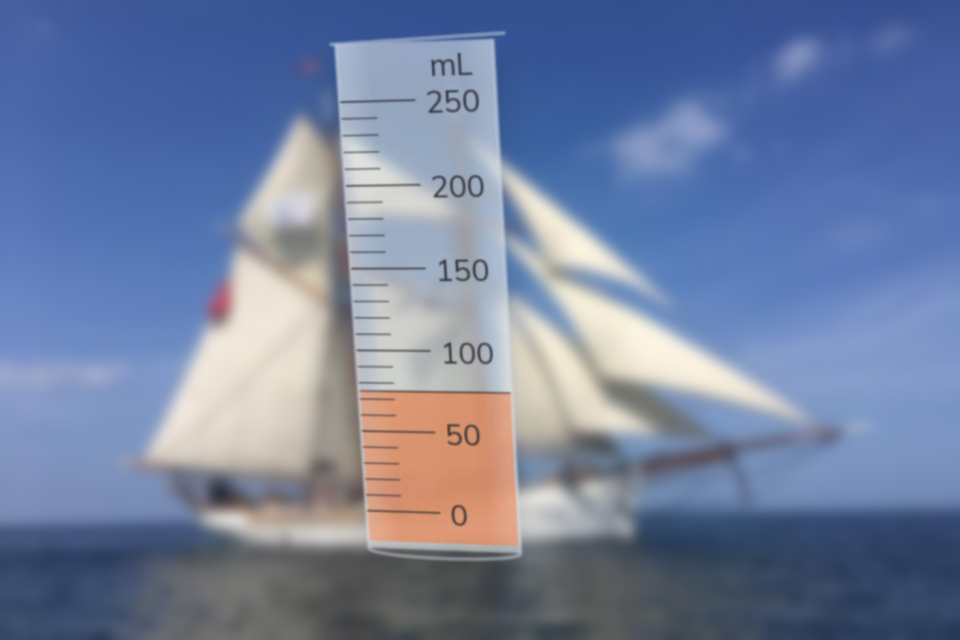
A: 75,mL
